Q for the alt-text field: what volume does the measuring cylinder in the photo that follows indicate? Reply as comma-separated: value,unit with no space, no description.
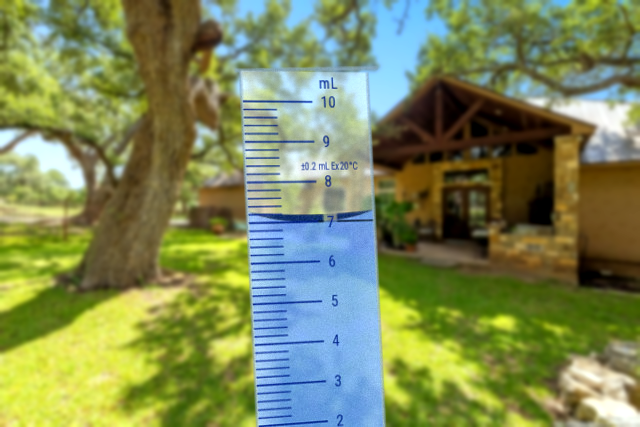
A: 7,mL
